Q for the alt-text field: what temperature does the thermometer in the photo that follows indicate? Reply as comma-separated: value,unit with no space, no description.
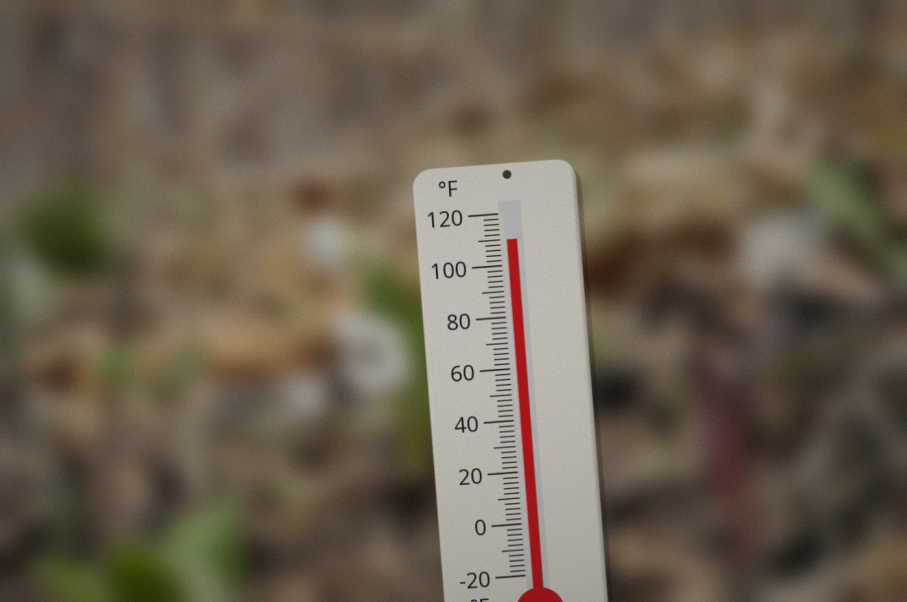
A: 110,°F
